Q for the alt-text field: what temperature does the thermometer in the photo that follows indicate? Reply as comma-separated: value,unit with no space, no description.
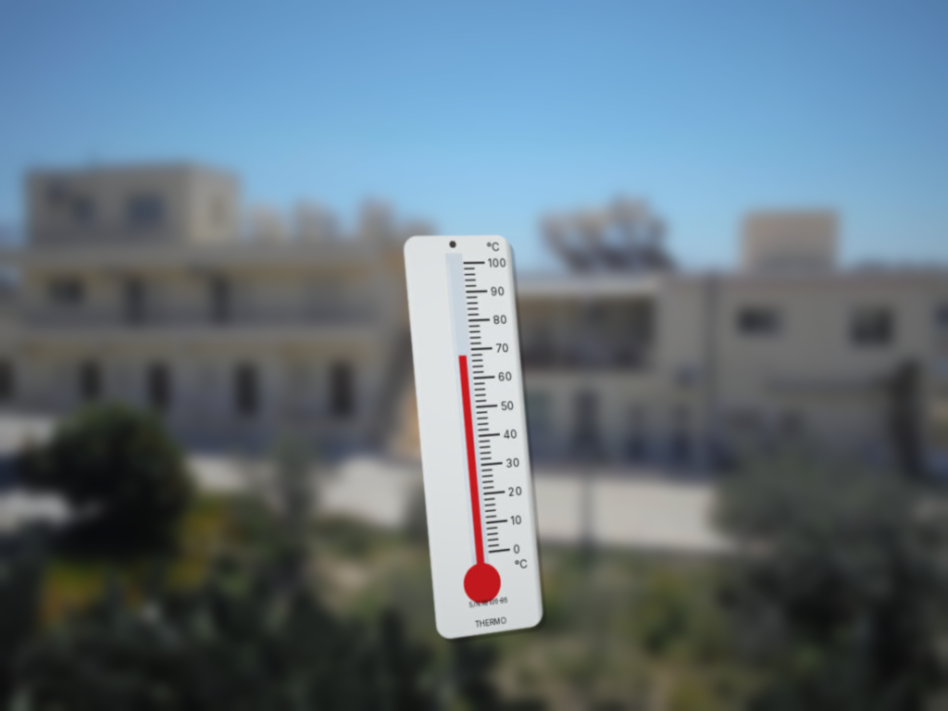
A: 68,°C
